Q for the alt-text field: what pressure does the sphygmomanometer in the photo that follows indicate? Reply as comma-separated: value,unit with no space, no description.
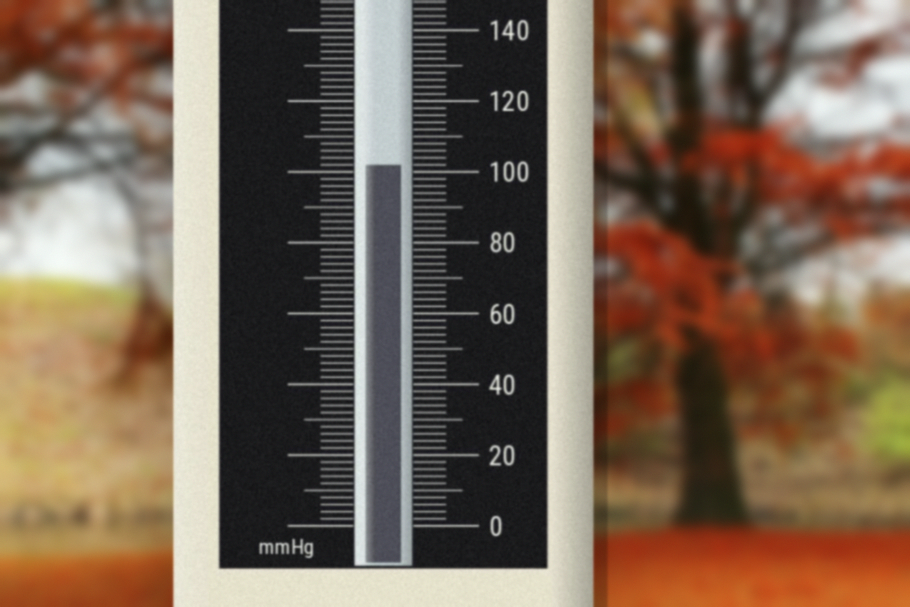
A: 102,mmHg
